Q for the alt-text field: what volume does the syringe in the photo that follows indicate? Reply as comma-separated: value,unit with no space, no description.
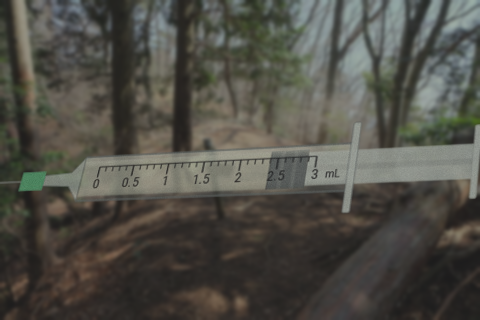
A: 2.4,mL
